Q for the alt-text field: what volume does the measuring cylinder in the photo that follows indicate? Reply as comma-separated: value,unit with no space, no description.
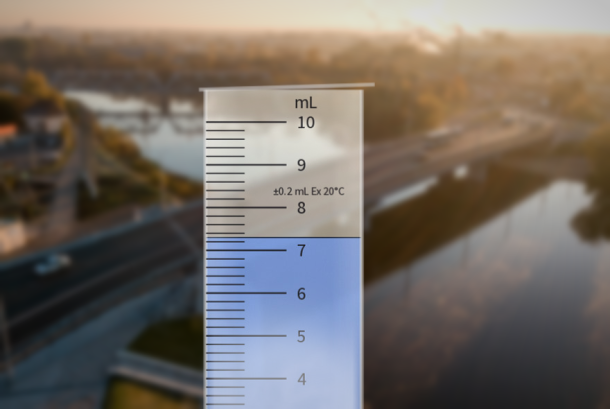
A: 7.3,mL
